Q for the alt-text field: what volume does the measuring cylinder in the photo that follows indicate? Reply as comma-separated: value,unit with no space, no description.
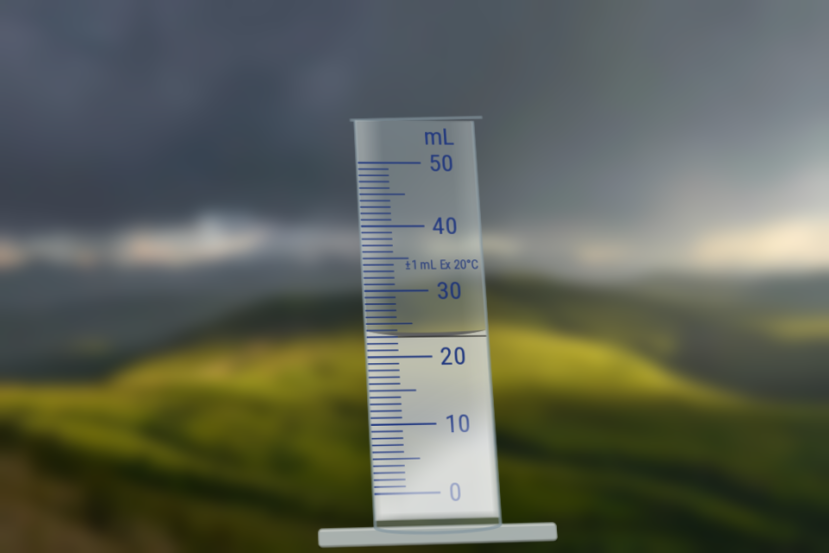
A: 23,mL
